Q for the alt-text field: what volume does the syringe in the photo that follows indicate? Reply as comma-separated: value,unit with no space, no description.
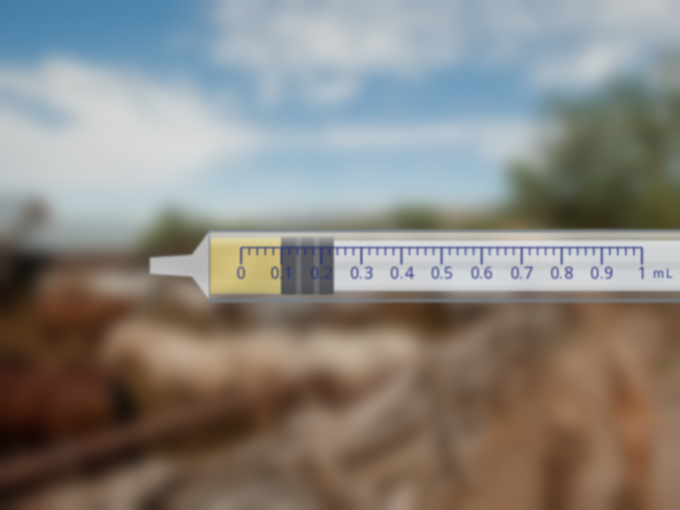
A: 0.1,mL
